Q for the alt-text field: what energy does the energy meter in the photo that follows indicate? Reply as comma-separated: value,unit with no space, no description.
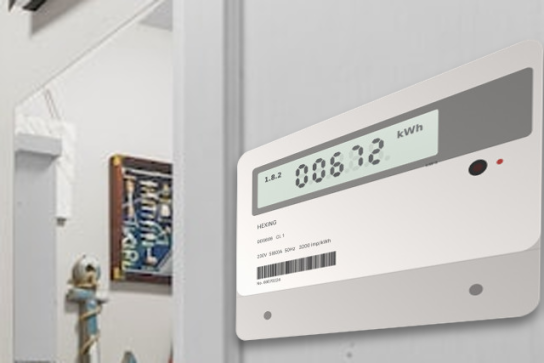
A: 672,kWh
